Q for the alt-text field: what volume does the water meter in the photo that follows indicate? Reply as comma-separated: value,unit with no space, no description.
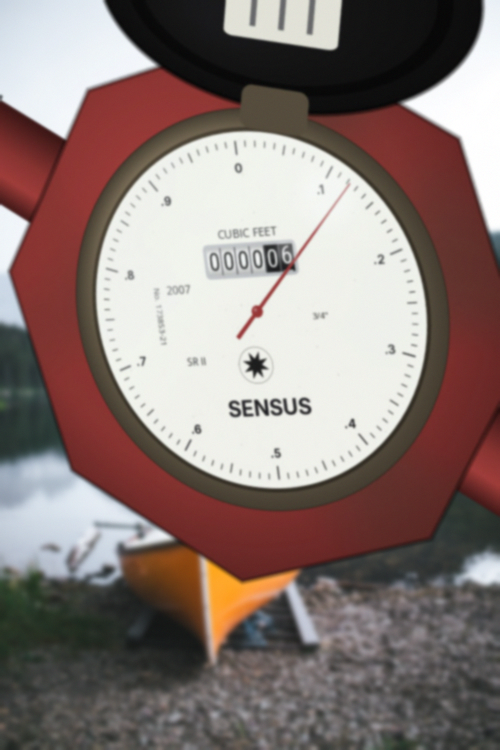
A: 6.12,ft³
